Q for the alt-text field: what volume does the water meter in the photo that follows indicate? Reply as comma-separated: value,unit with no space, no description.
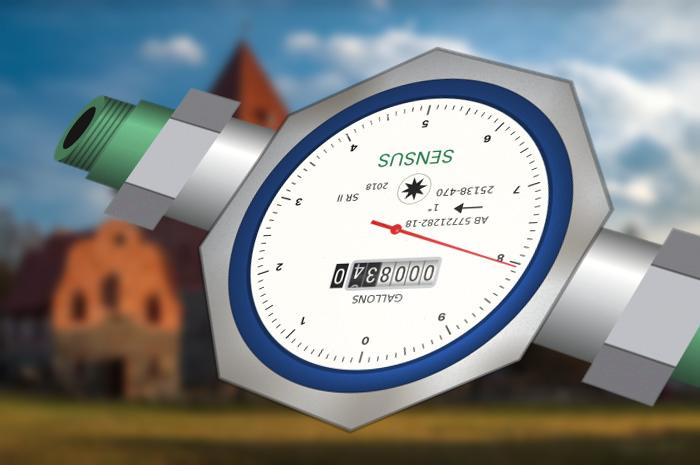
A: 8338.0,gal
